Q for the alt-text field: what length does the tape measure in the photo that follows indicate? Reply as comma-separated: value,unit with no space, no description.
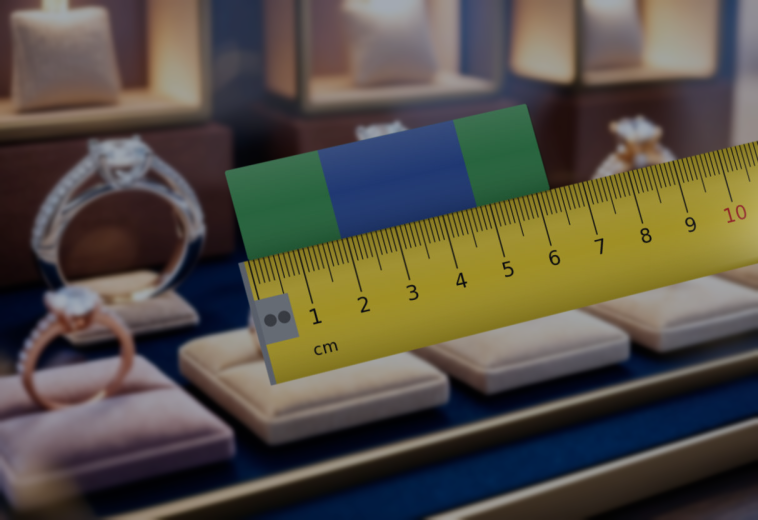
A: 6.3,cm
